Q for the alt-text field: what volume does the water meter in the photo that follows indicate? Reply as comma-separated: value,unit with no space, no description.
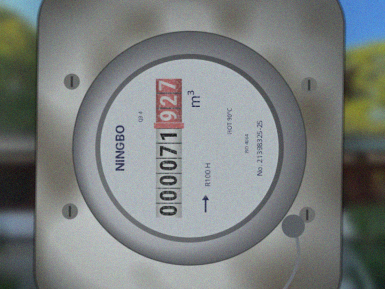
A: 71.927,m³
